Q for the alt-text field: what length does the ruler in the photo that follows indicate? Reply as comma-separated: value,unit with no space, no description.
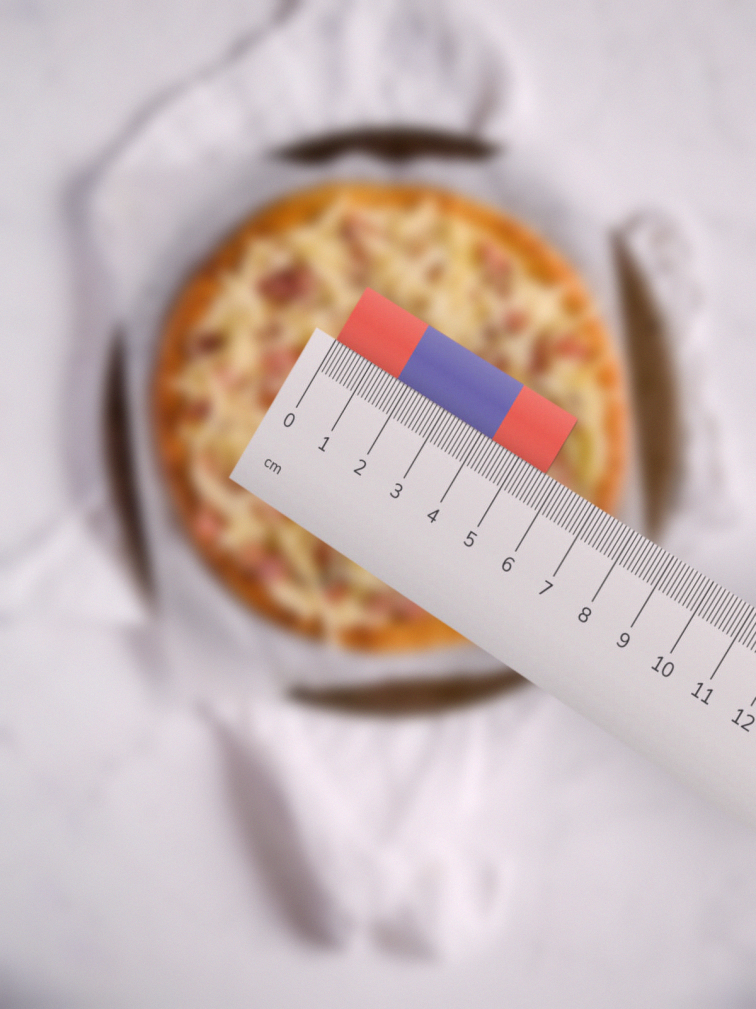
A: 5.7,cm
